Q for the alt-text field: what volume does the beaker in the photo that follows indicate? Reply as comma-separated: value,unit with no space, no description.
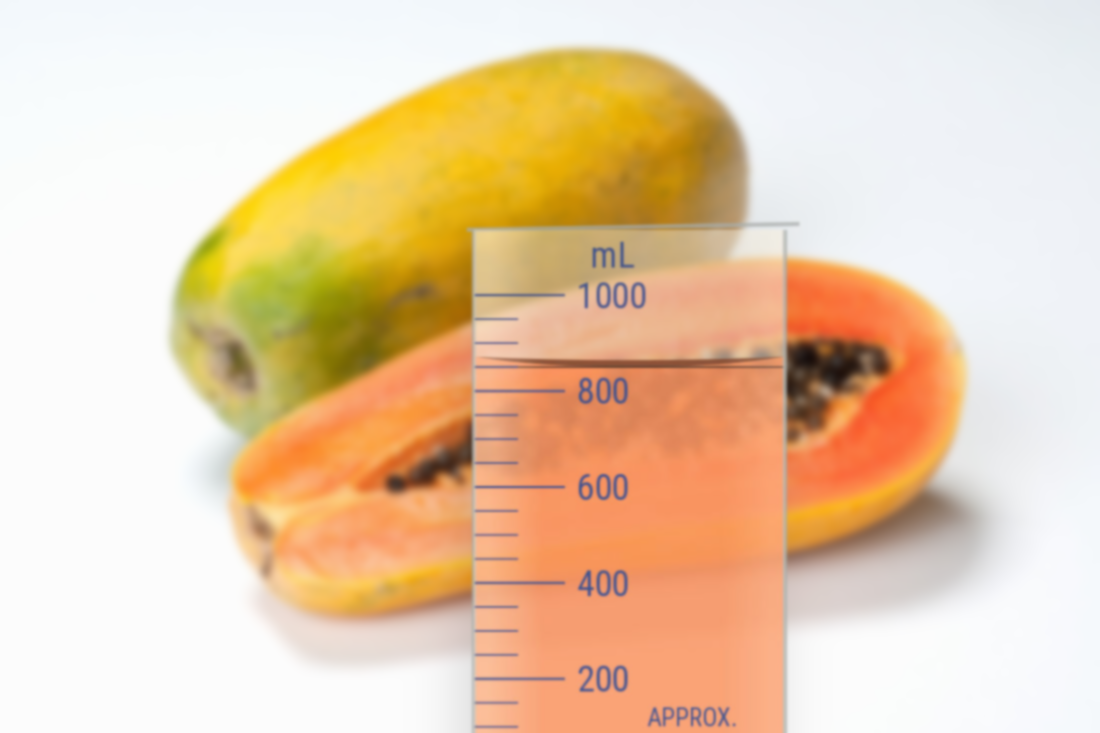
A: 850,mL
